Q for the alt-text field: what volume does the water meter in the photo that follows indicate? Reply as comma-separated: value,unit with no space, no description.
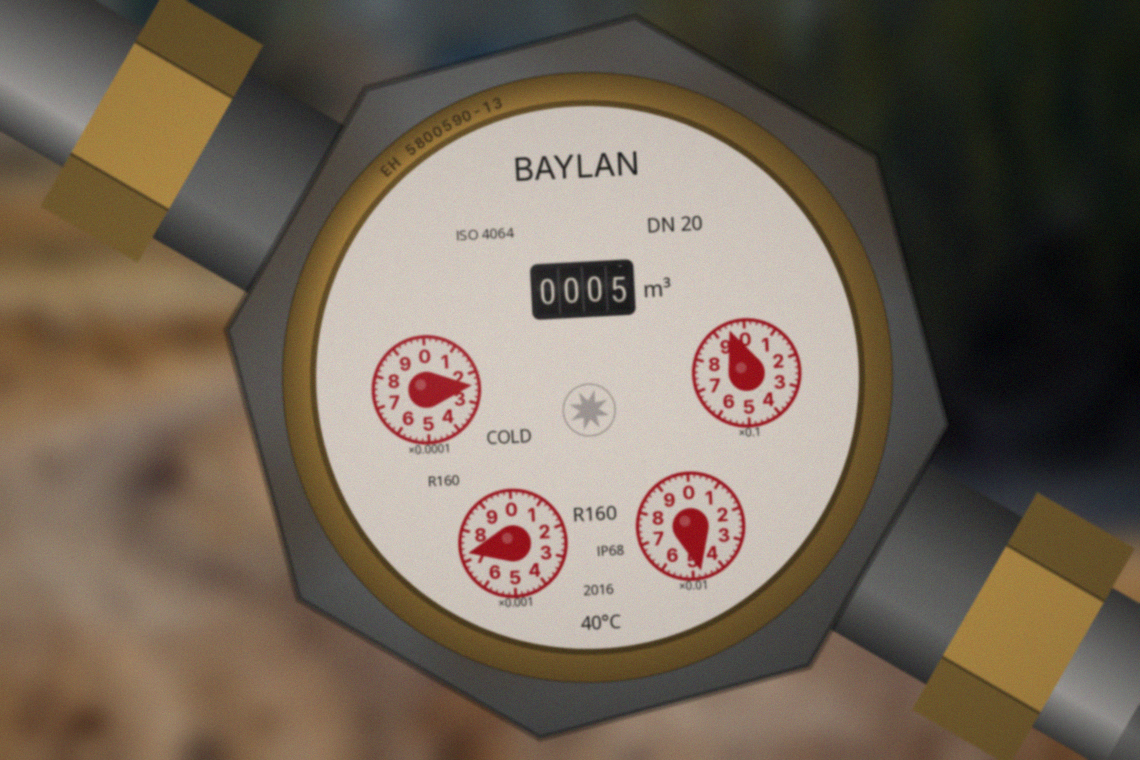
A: 4.9472,m³
